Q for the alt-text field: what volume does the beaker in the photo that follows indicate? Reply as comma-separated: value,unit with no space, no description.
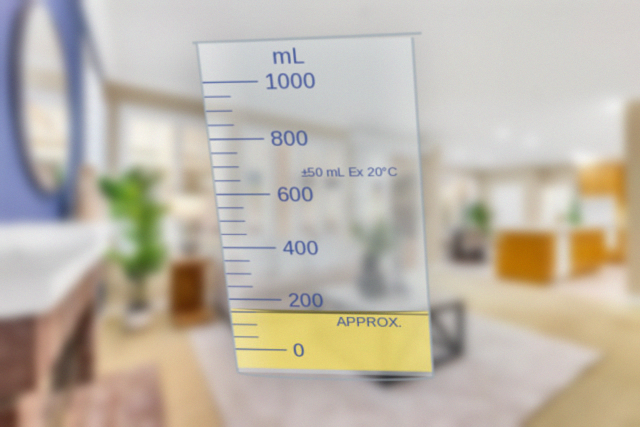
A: 150,mL
